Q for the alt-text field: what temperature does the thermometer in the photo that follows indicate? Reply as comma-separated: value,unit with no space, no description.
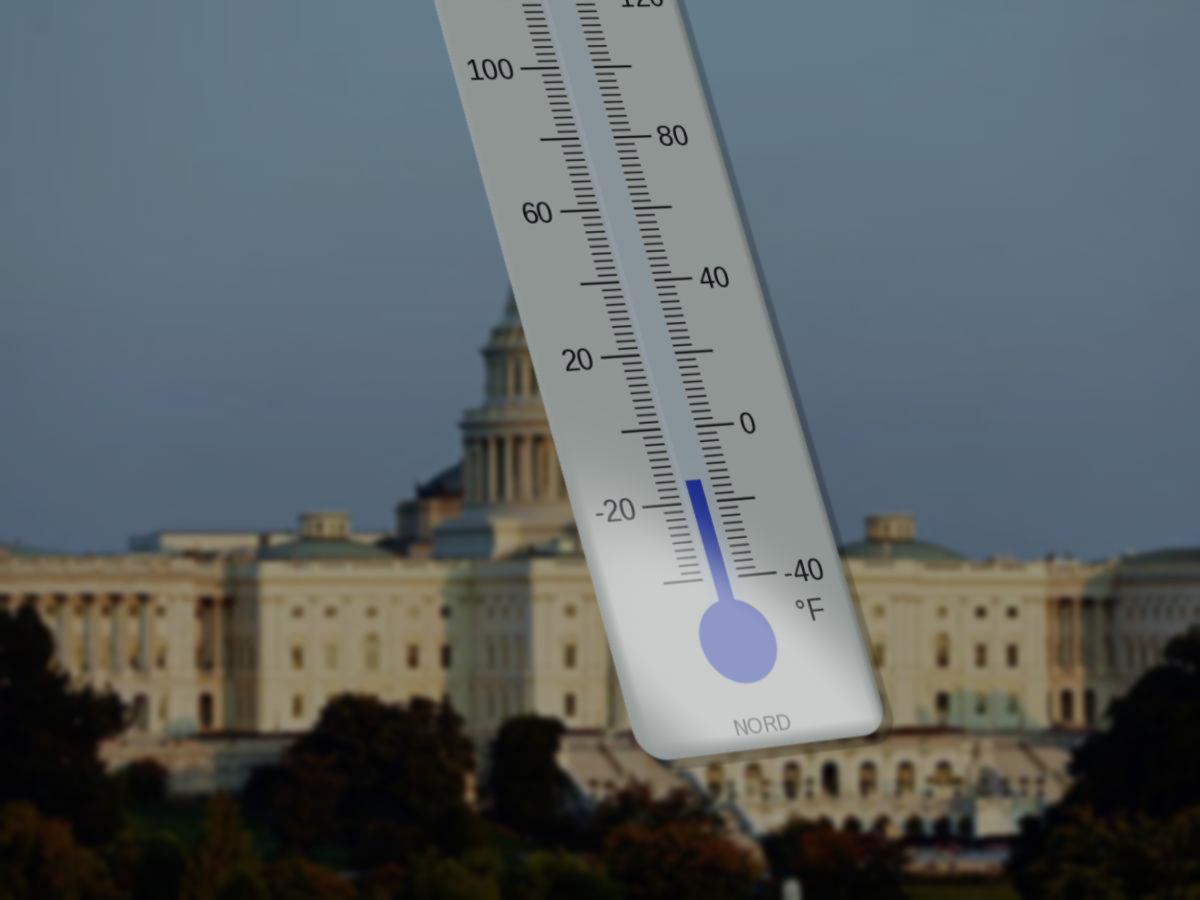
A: -14,°F
